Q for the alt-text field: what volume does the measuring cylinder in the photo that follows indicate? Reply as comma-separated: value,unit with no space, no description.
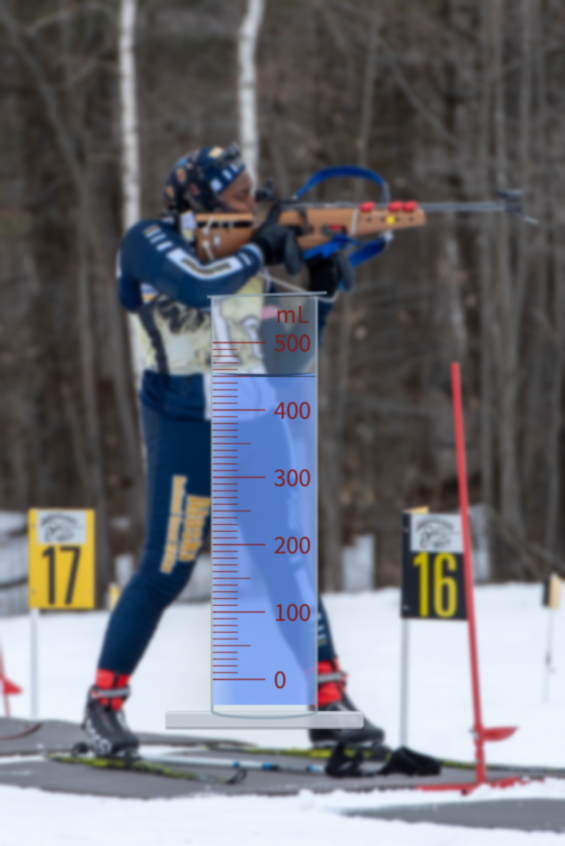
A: 450,mL
